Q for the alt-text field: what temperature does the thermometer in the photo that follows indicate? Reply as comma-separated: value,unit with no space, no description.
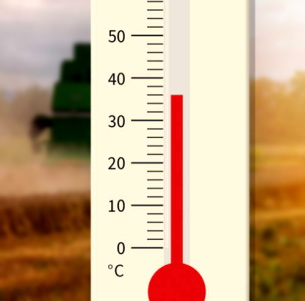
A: 36,°C
